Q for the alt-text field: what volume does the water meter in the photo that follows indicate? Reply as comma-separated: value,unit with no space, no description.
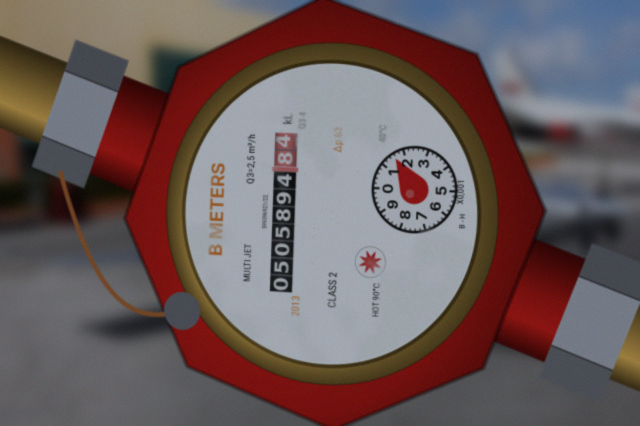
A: 505894.841,kL
